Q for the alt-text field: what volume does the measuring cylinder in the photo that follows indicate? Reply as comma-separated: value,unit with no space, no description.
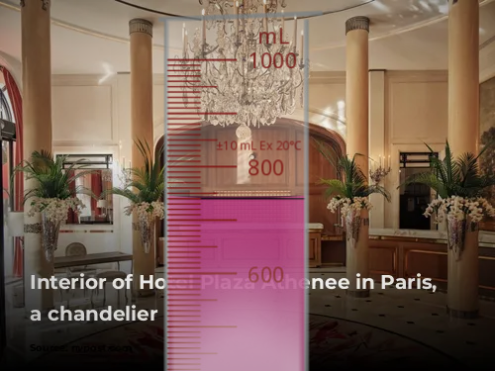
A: 740,mL
